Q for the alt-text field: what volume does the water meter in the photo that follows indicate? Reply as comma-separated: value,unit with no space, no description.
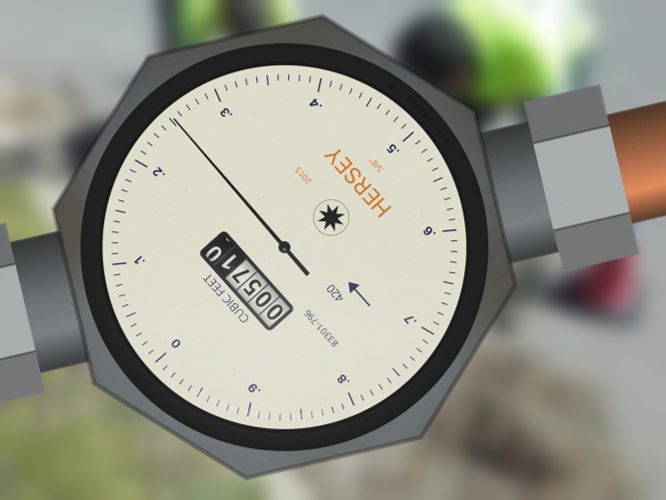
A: 5710.25,ft³
